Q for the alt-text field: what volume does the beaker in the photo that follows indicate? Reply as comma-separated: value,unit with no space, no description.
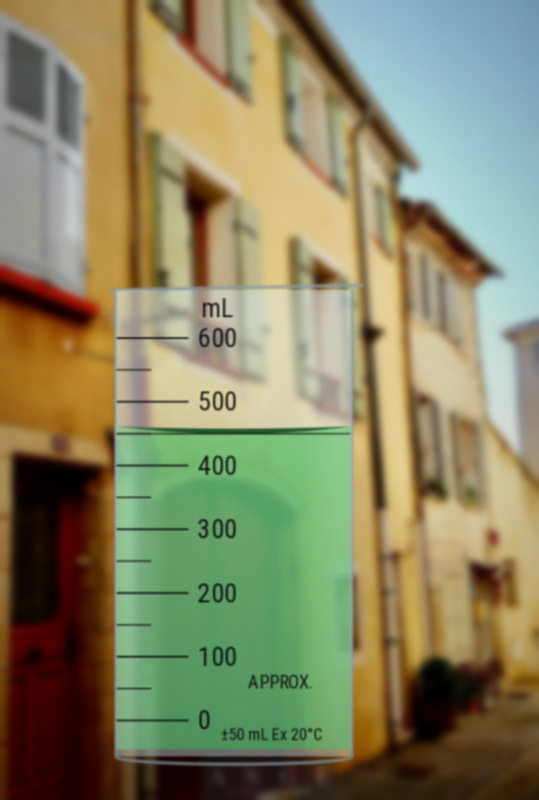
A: 450,mL
